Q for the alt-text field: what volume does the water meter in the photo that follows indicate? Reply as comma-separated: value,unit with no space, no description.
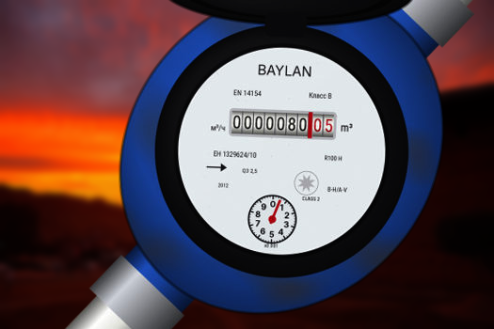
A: 80.050,m³
